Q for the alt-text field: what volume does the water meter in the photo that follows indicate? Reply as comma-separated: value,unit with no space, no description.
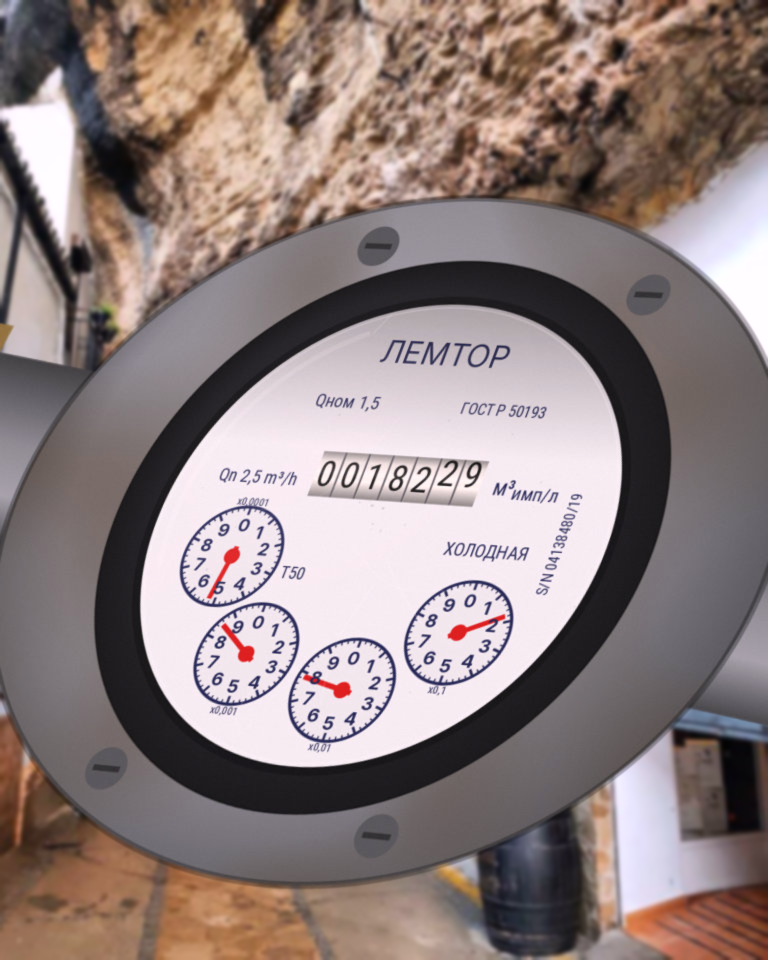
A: 18229.1785,m³
